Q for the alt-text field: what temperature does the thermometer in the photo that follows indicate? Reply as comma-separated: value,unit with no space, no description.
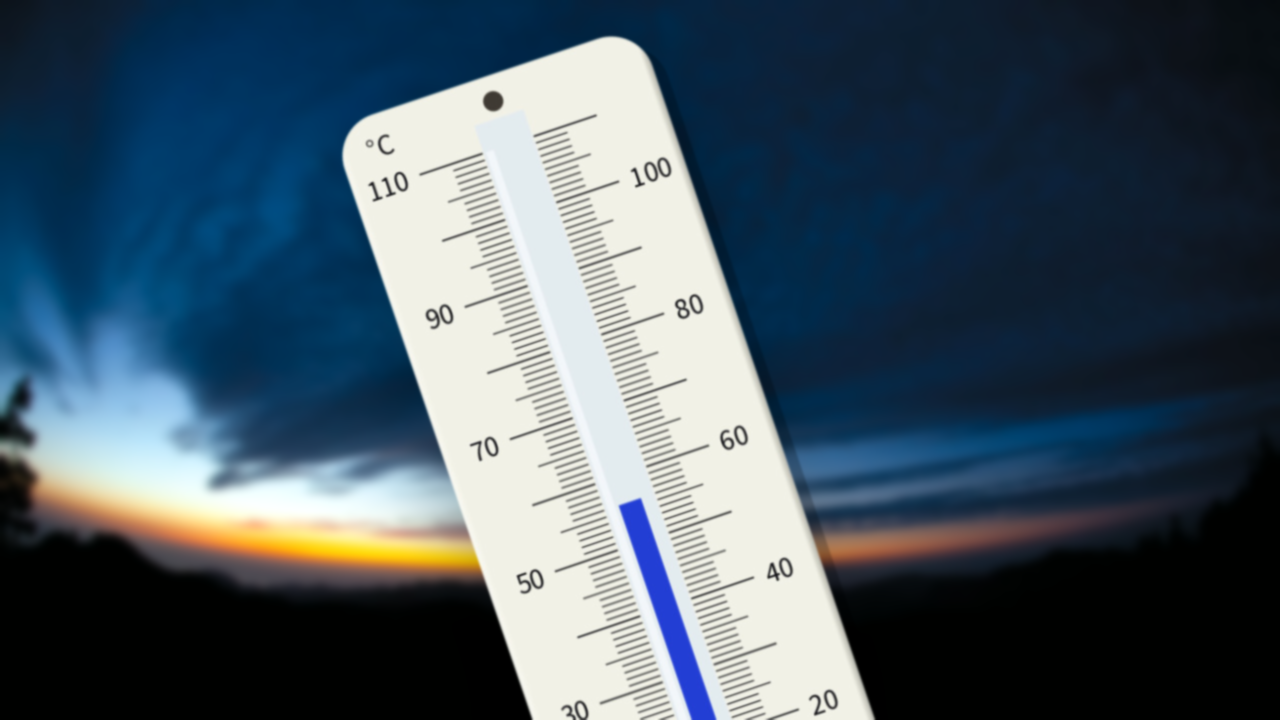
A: 56,°C
